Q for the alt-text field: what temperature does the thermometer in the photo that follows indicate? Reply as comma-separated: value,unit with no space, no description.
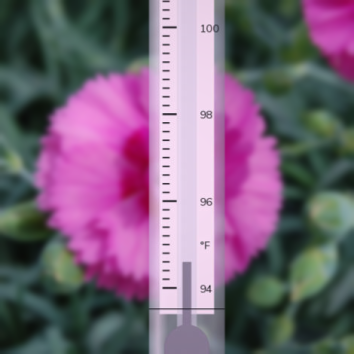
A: 94.6,°F
